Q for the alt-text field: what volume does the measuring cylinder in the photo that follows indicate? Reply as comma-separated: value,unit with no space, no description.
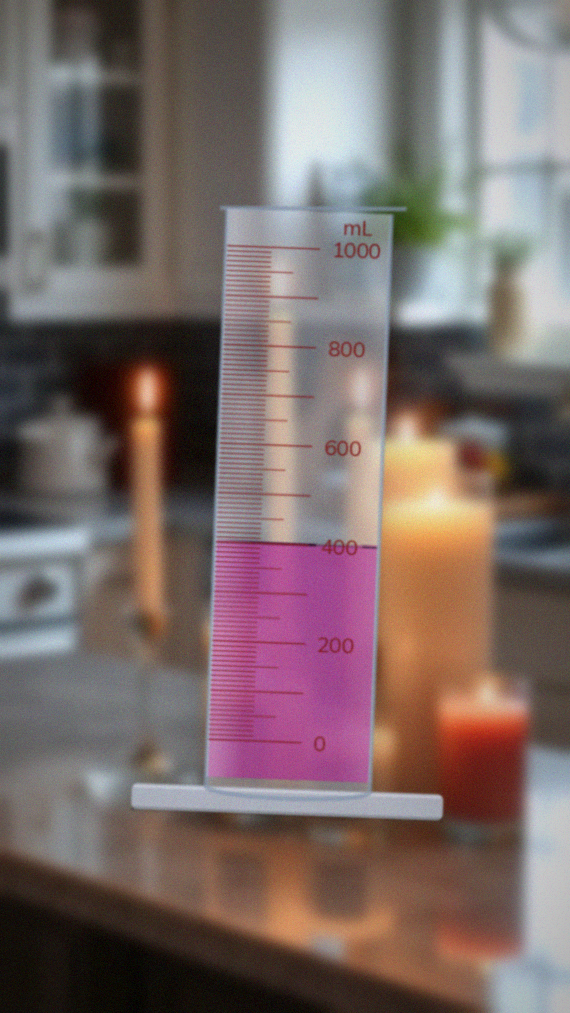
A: 400,mL
